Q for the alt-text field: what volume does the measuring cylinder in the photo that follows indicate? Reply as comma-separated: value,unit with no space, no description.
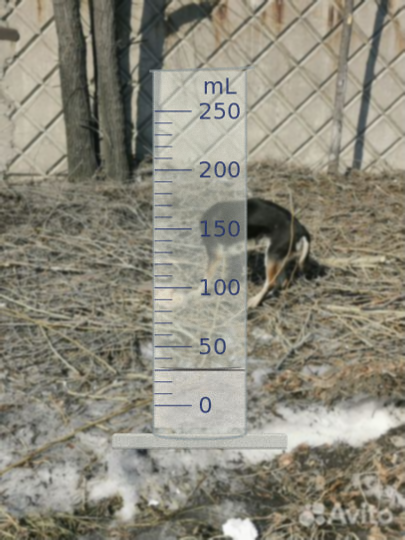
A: 30,mL
